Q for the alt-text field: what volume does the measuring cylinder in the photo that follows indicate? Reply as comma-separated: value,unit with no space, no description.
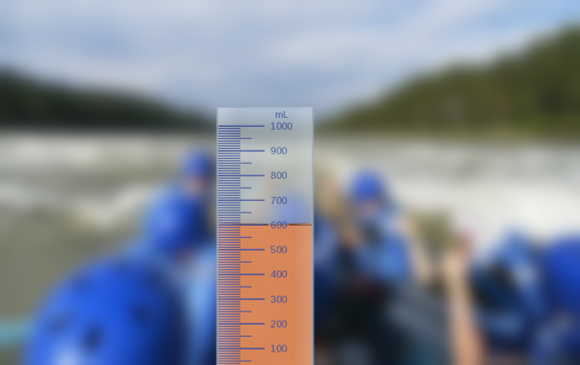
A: 600,mL
